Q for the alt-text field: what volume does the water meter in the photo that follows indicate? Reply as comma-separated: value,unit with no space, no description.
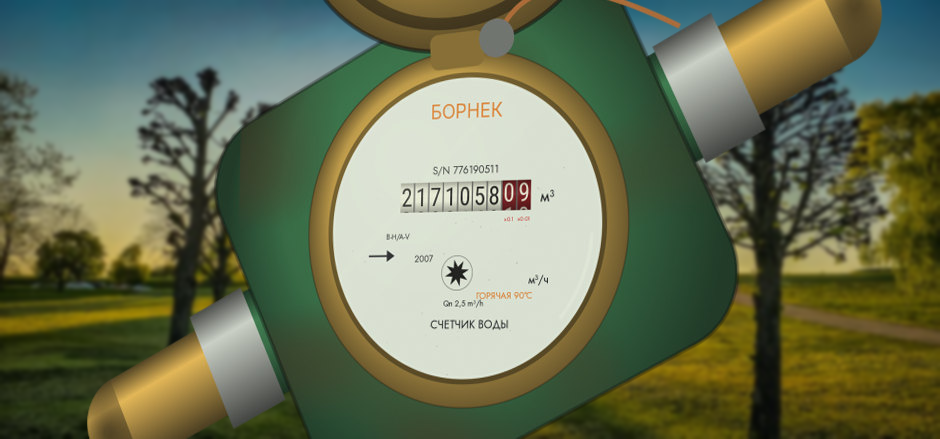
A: 2171058.09,m³
